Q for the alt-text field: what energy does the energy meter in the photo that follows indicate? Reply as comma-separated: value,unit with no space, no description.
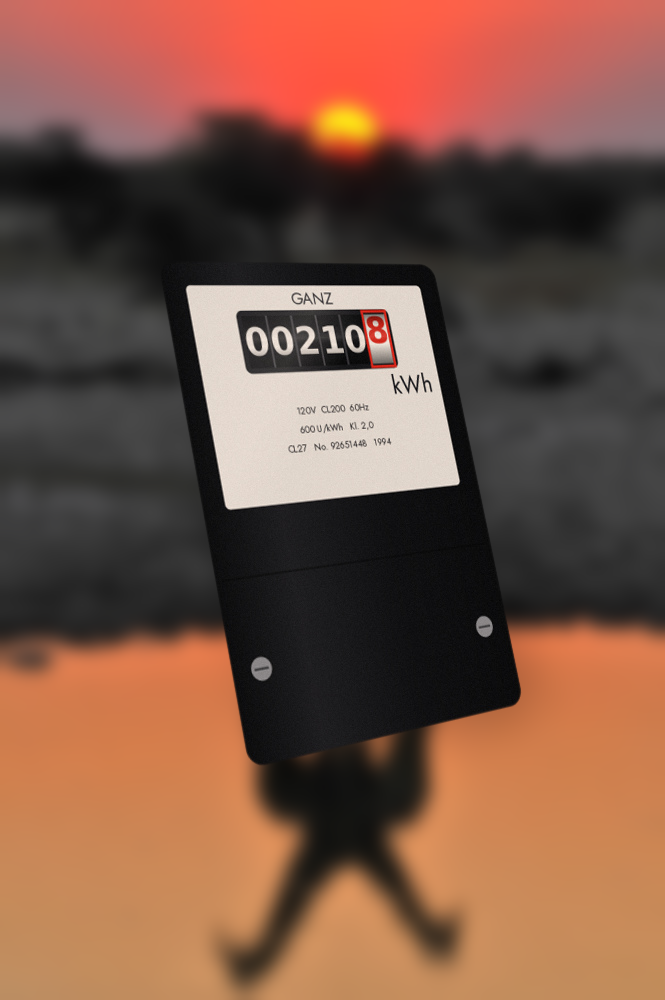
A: 210.8,kWh
